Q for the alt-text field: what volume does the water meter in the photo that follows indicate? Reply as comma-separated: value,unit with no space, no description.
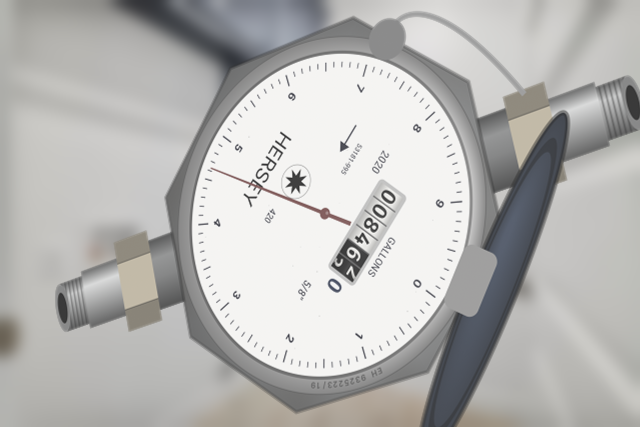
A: 84624.6,gal
